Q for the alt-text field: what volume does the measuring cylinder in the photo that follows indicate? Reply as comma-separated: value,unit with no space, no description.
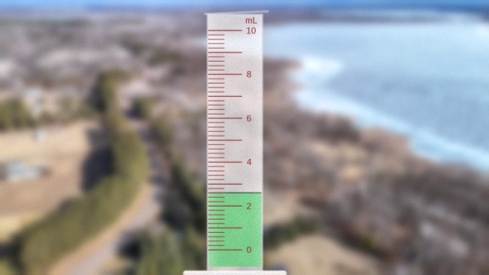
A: 2.6,mL
